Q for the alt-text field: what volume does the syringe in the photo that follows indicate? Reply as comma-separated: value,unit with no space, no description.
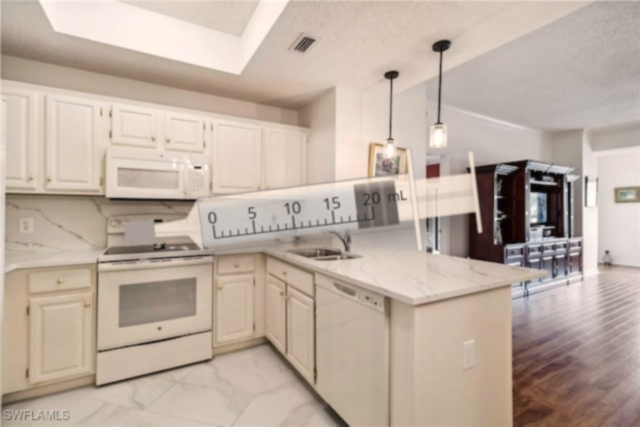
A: 18,mL
